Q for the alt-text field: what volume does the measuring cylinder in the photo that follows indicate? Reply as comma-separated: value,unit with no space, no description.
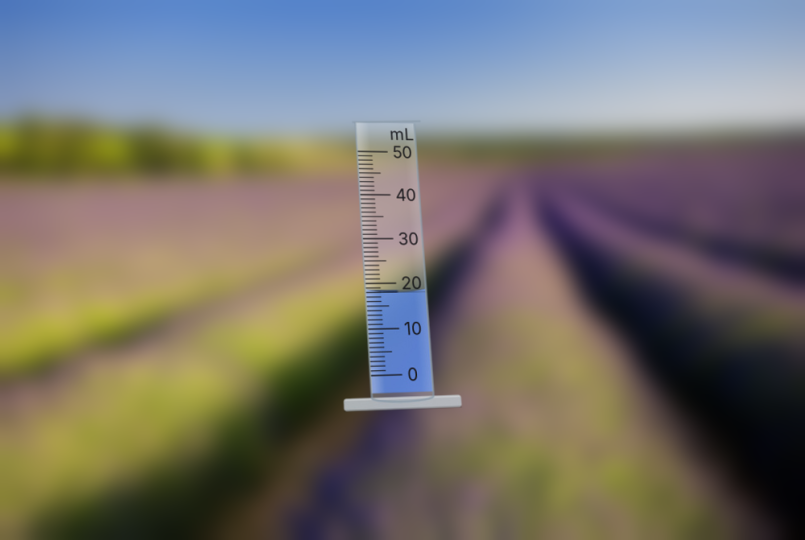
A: 18,mL
